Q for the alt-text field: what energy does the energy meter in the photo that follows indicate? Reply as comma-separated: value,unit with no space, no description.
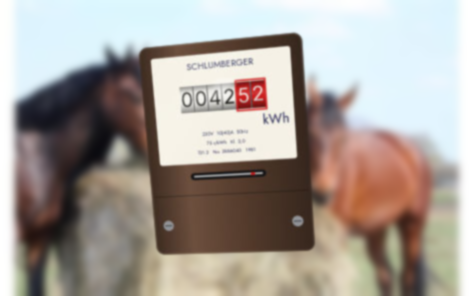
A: 42.52,kWh
